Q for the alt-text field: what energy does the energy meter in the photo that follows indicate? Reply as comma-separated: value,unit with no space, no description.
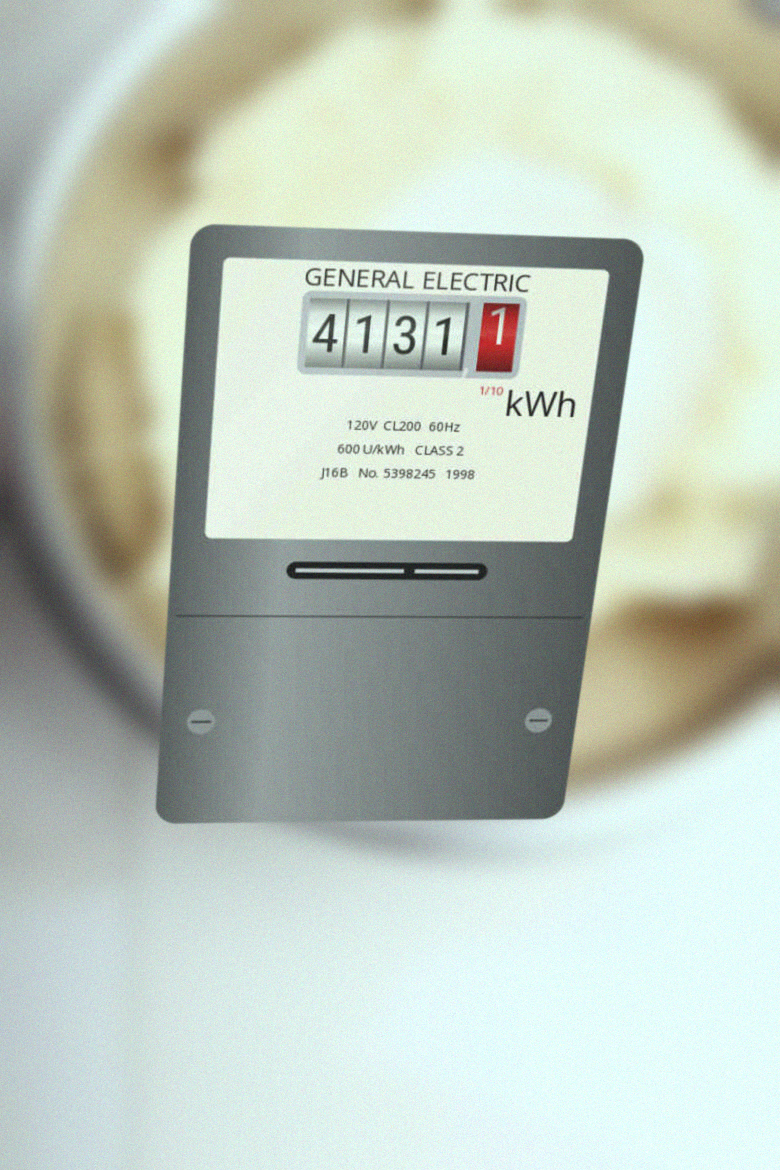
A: 4131.1,kWh
